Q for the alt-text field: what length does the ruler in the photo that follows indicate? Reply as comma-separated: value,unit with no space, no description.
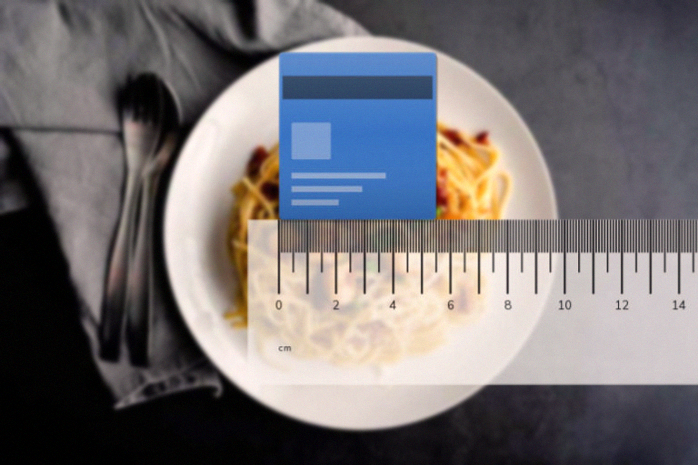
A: 5.5,cm
